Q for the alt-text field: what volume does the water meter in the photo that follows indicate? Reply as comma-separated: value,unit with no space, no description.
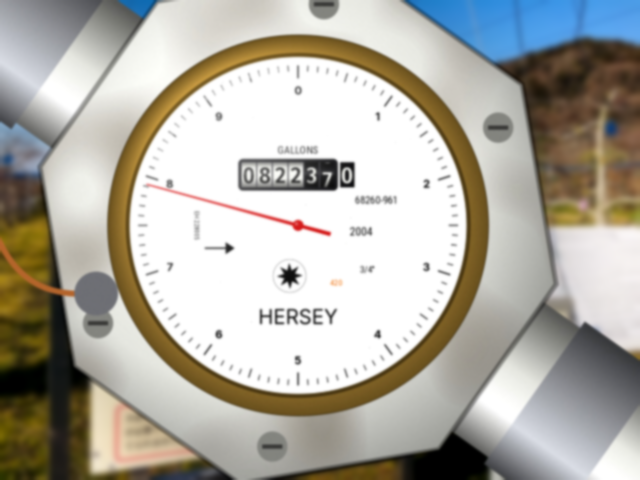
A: 822367.9,gal
